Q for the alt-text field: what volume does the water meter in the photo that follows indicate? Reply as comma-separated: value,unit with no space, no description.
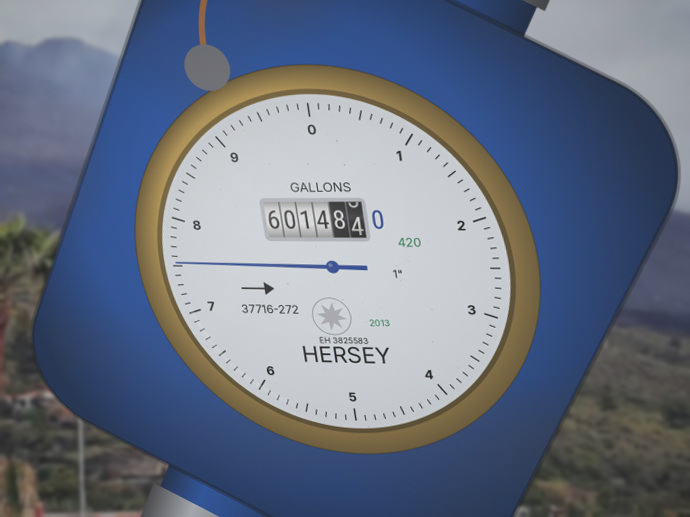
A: 6014837.5,gal
